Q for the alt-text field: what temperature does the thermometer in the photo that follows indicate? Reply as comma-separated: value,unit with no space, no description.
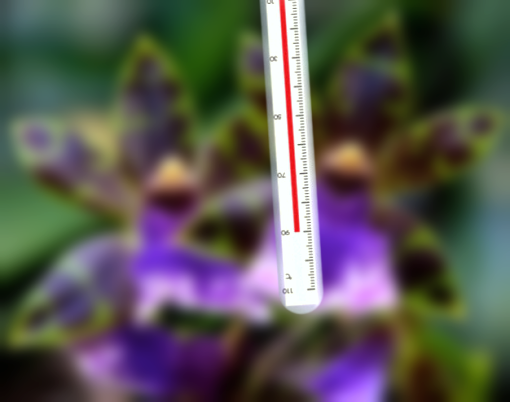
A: 90,°C
